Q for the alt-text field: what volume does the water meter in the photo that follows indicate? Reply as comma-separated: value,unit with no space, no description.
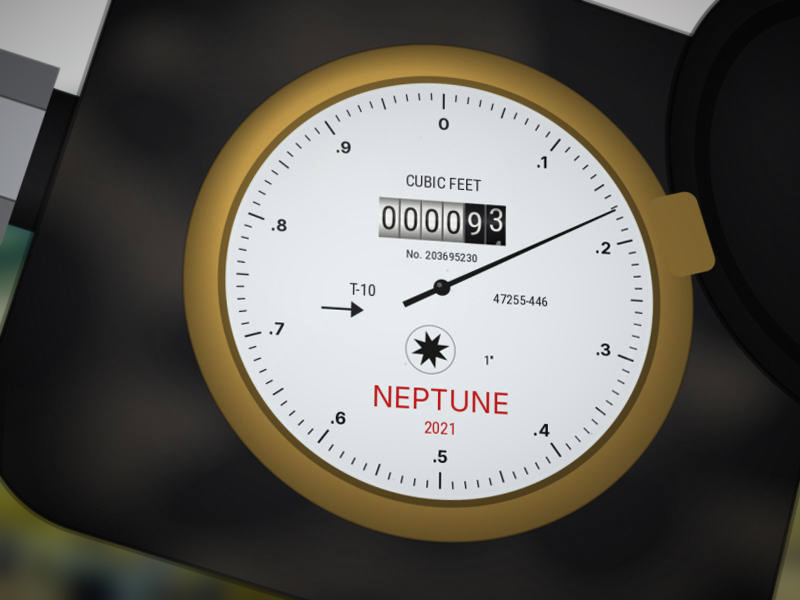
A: 93.17,ft³
